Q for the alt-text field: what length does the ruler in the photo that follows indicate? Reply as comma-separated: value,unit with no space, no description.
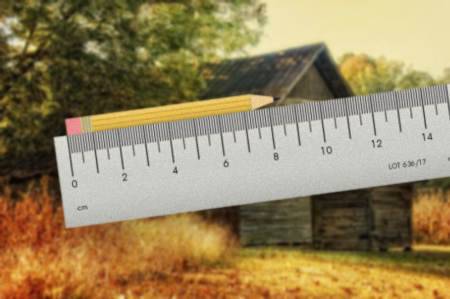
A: 8.5,cm
